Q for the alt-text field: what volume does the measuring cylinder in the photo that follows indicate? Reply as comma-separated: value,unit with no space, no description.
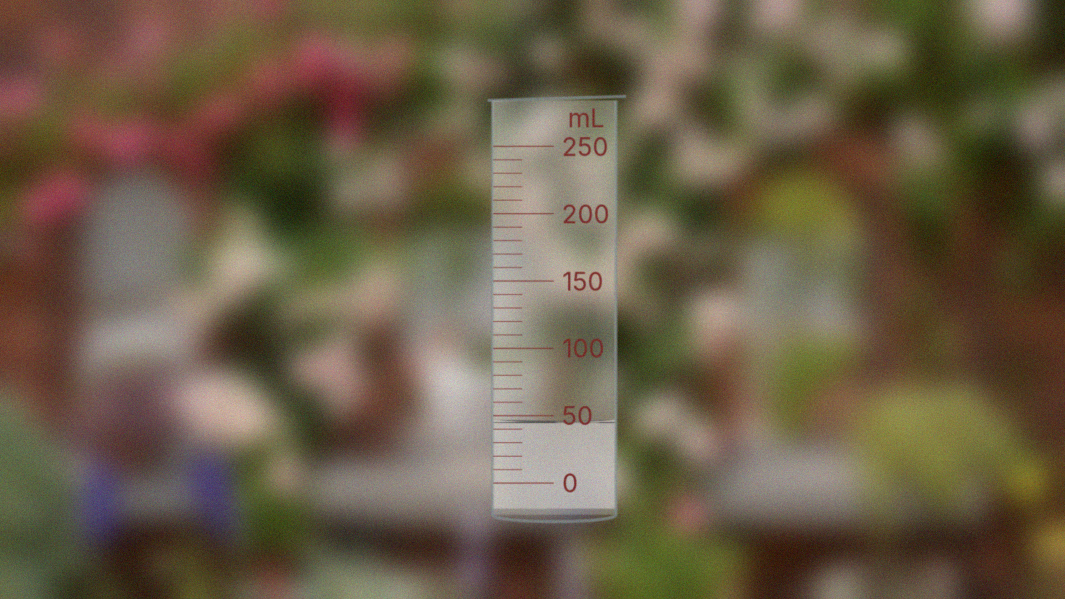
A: 45,mL
